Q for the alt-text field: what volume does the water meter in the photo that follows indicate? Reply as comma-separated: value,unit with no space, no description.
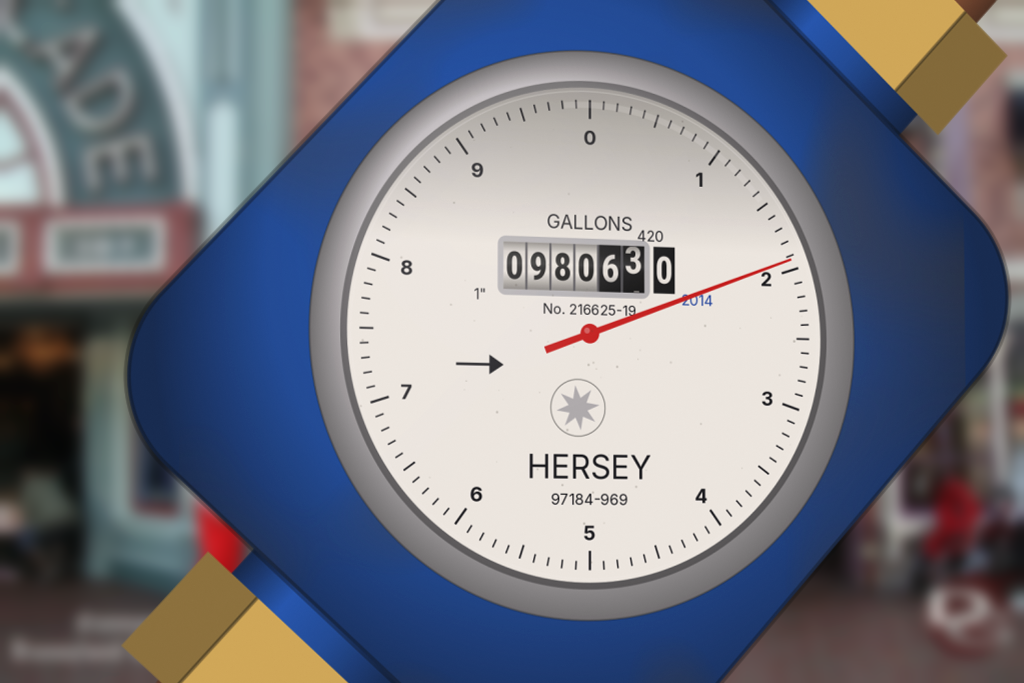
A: 980631.9,gal
